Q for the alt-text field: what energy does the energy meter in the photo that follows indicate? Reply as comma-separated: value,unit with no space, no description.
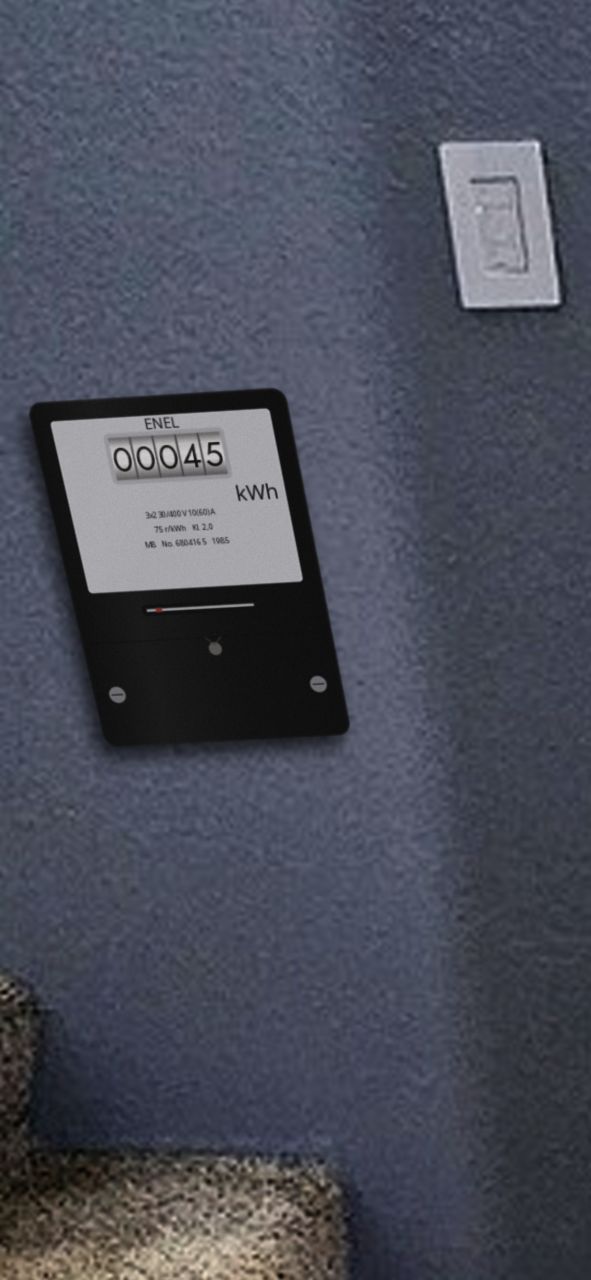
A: 45,kWh
